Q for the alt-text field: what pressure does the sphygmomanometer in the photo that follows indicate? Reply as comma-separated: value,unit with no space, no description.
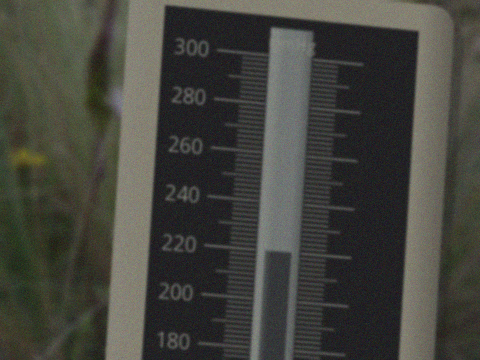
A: 220,mmHg
